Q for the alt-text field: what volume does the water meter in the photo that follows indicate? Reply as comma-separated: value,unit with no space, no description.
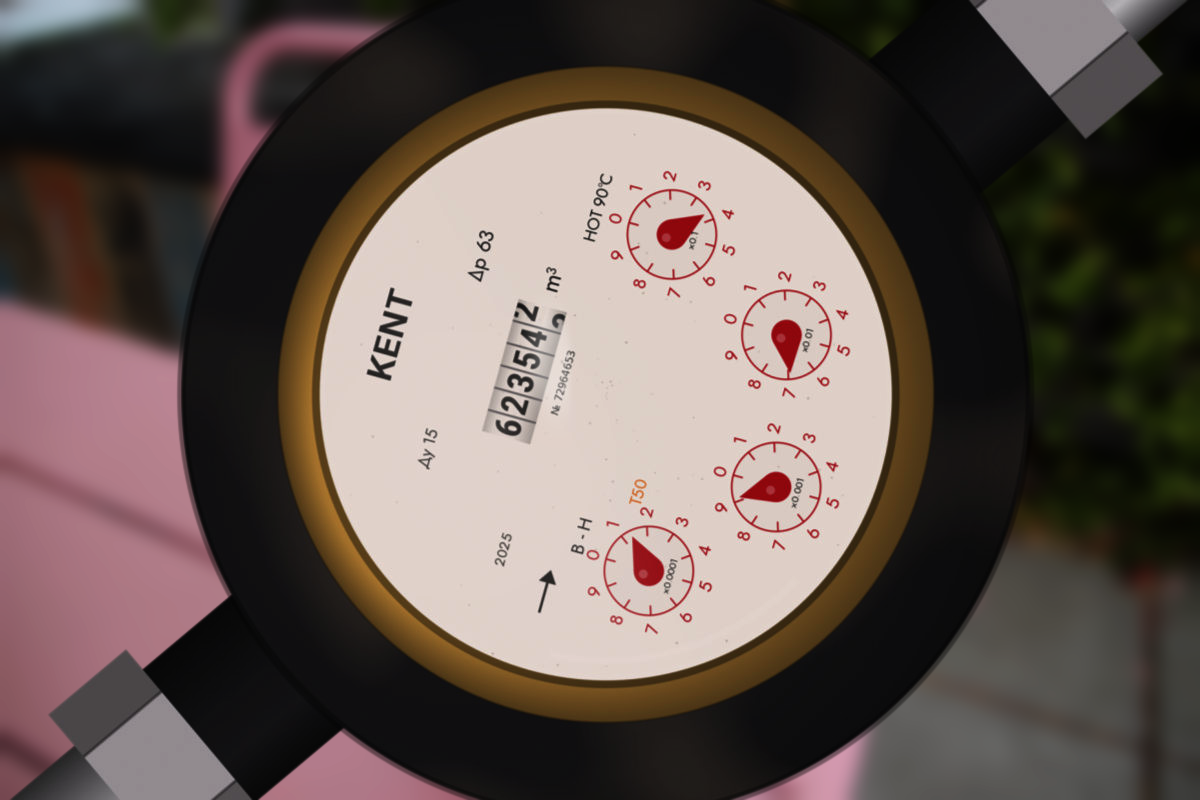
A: 623542.3691,m³
